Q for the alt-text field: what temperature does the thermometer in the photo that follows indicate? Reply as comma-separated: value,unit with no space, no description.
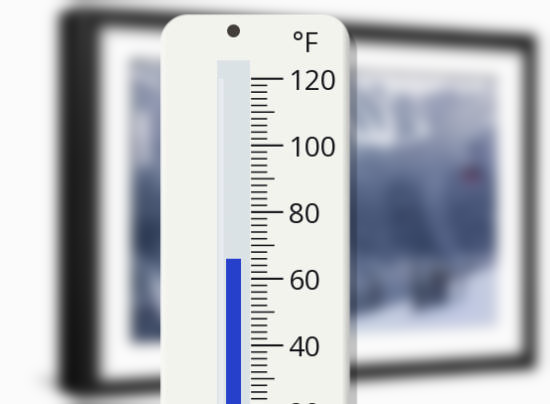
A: 66,°F
